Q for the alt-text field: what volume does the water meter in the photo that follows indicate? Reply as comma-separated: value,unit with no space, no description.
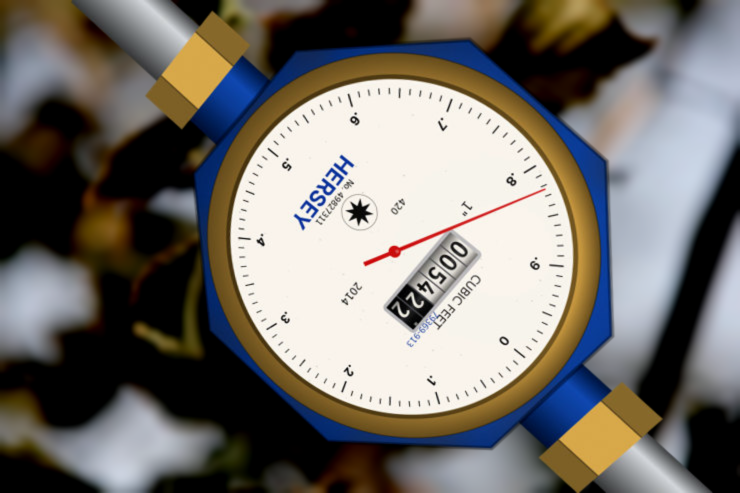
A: 5421.82,ft³
